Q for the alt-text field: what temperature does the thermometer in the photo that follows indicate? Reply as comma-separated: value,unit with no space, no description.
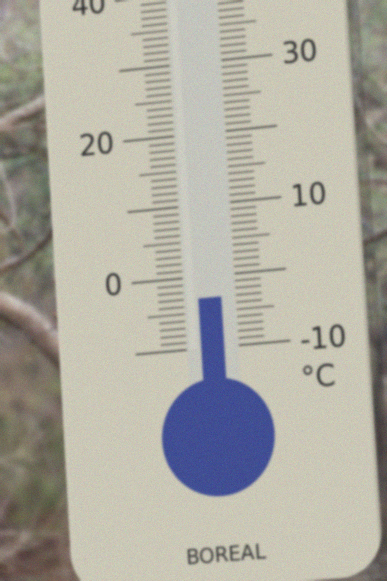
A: -3,°C
